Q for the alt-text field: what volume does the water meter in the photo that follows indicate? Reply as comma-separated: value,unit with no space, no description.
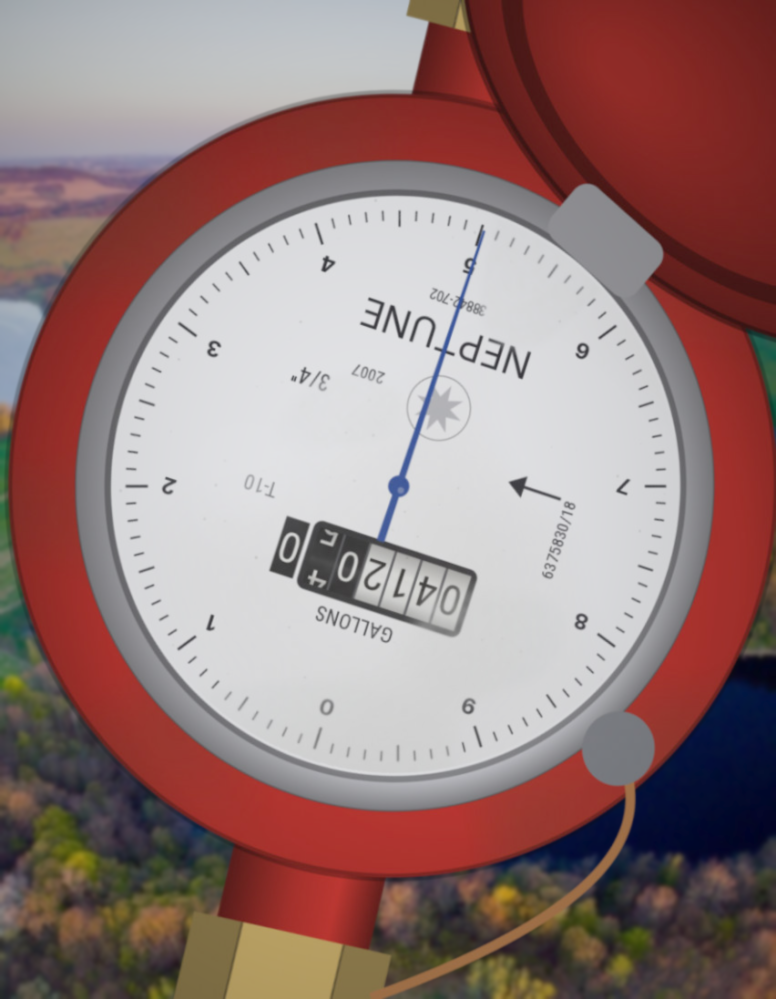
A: 412045.0,gal
